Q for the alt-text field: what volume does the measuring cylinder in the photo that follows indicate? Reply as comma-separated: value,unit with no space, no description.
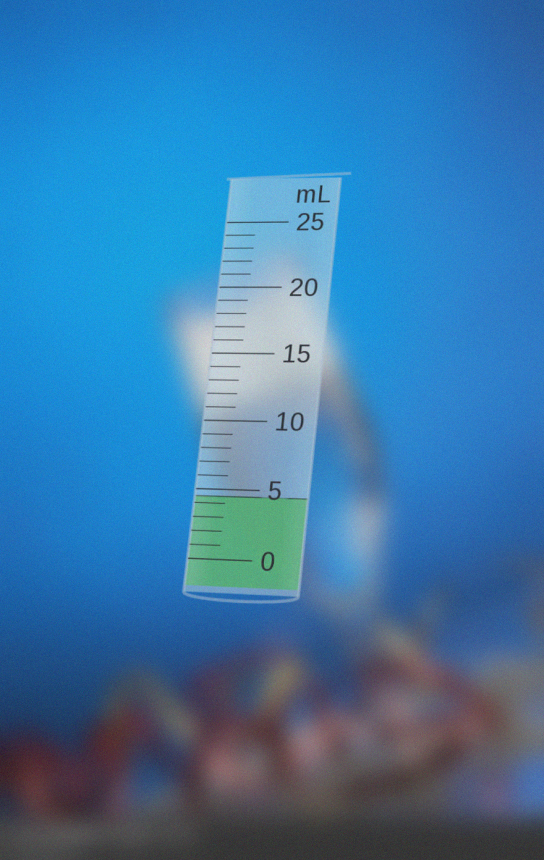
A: 4.5,mL
